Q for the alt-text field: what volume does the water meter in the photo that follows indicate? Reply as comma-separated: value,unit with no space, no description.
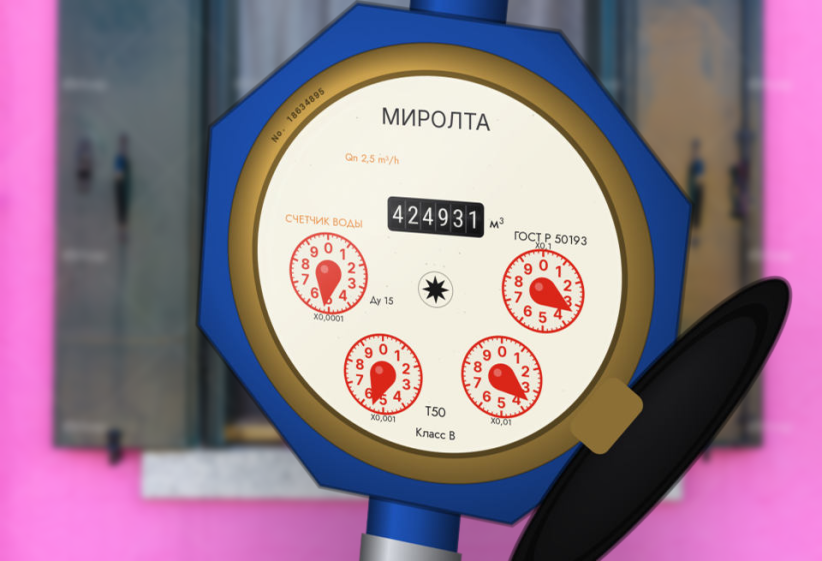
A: 424931.3355,m³
